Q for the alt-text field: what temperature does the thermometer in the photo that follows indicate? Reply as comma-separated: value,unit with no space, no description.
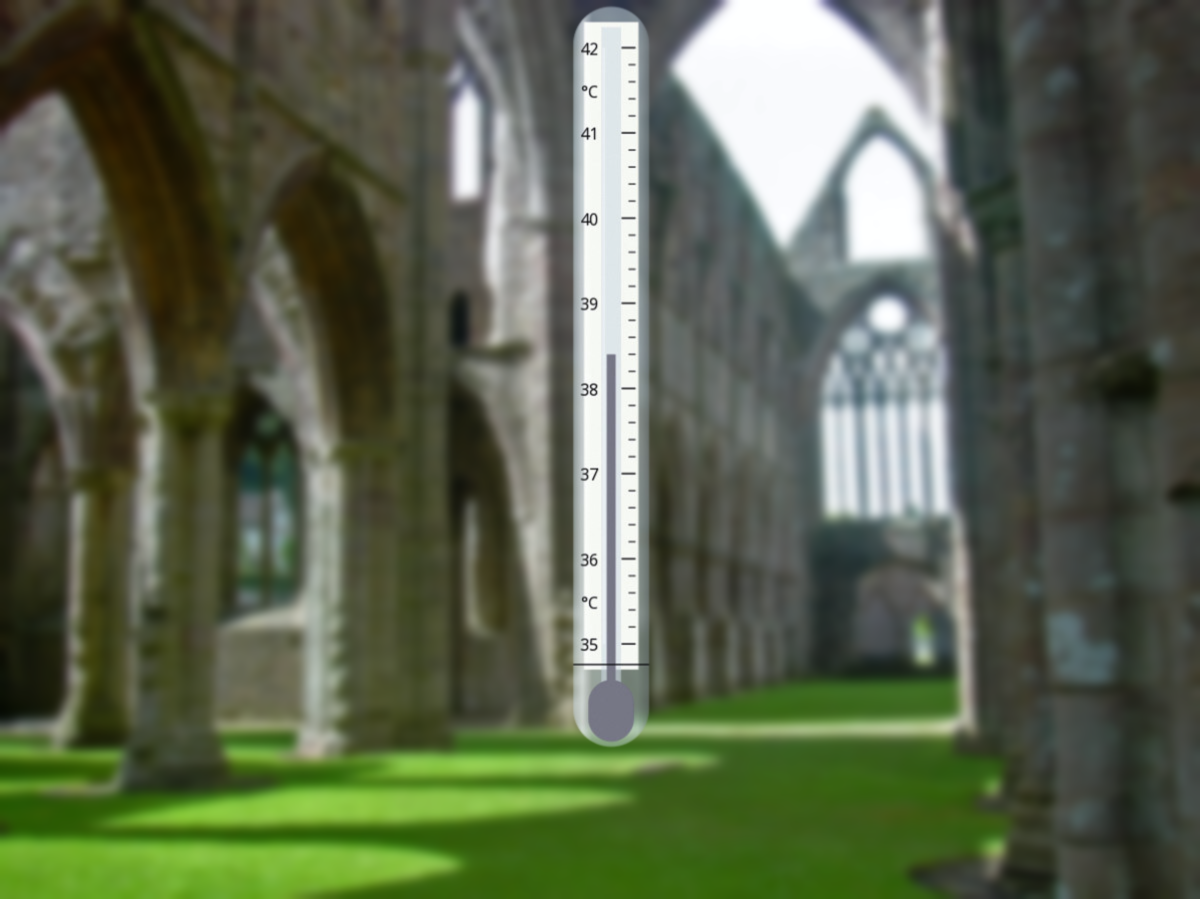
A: 38.4,°C
